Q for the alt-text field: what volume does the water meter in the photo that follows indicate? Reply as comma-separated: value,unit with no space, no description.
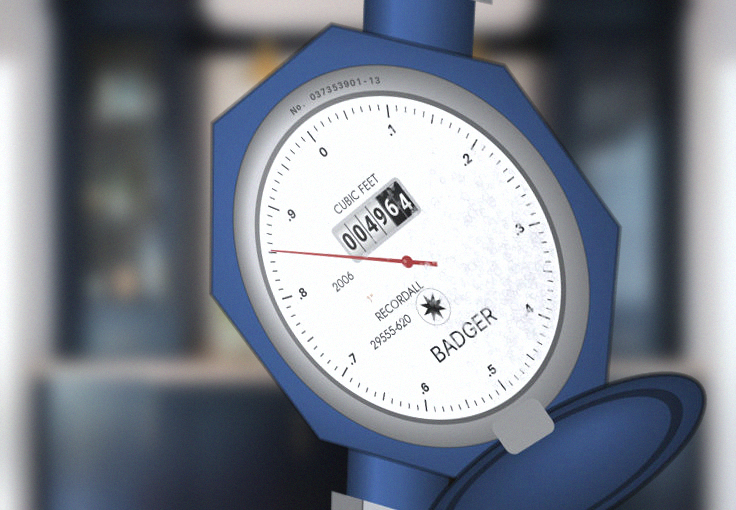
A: 4963.85,ft³
